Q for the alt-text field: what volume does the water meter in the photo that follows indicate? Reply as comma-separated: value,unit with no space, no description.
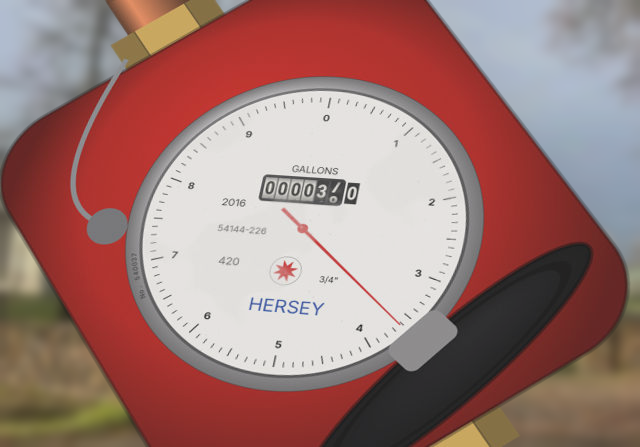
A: 373.6,gal
